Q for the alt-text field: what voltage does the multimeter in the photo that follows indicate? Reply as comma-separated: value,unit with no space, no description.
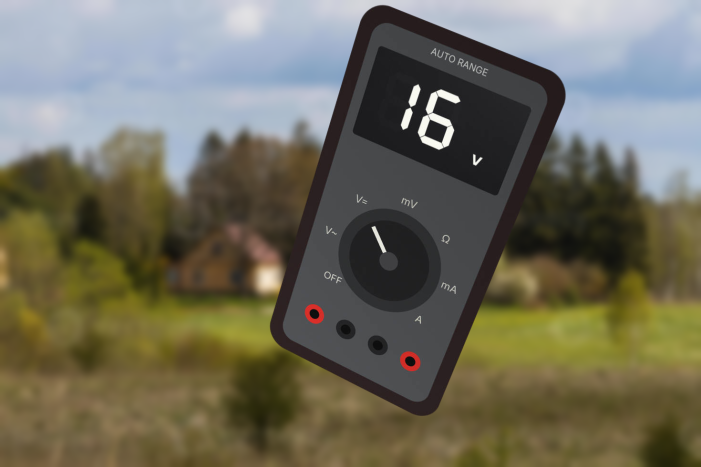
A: 16,V
